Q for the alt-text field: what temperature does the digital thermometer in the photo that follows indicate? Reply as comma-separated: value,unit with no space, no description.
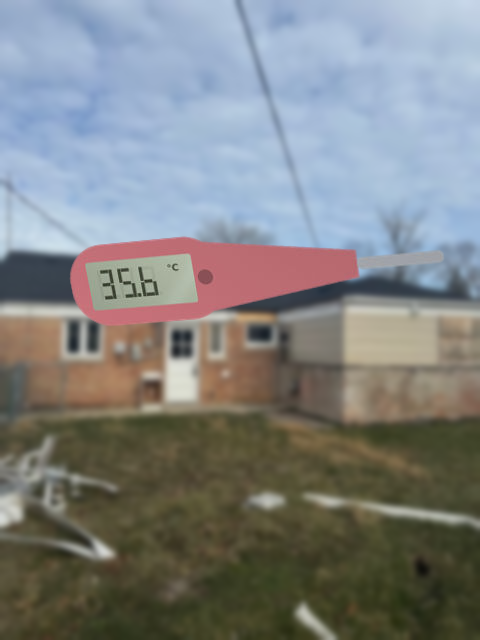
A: 35.6,°C
